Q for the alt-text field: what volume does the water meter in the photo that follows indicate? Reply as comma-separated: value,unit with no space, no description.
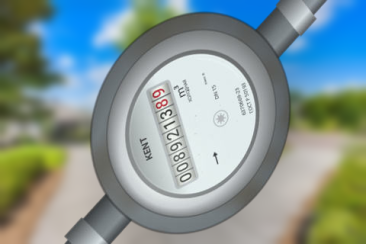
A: 89213.89,m³
